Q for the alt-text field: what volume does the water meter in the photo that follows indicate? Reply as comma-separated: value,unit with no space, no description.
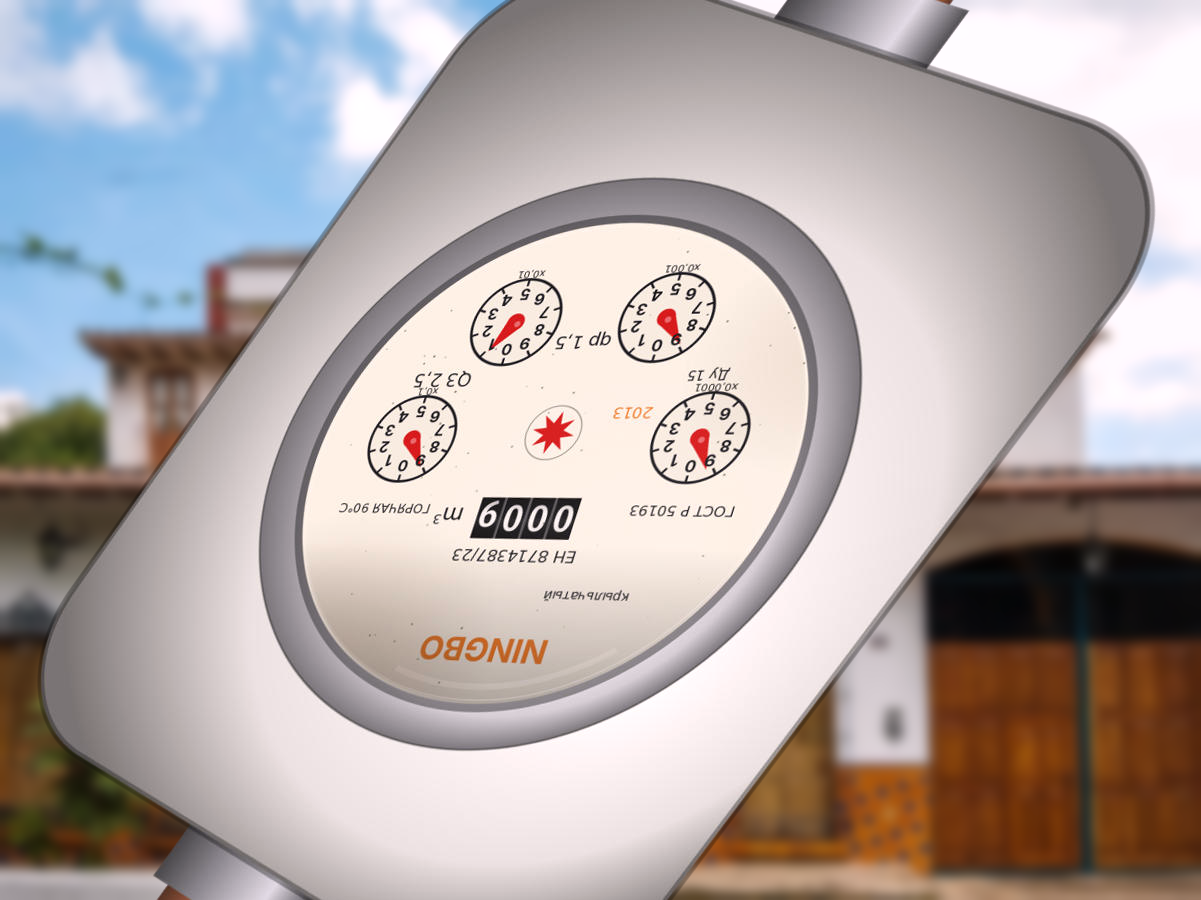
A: 8.9089,m³
